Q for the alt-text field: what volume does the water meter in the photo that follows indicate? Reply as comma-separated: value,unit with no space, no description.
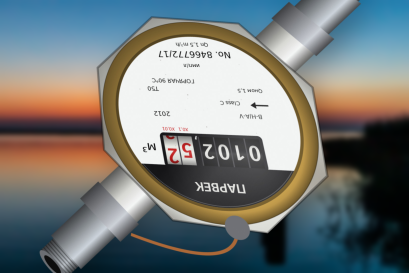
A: 102.52,m³
